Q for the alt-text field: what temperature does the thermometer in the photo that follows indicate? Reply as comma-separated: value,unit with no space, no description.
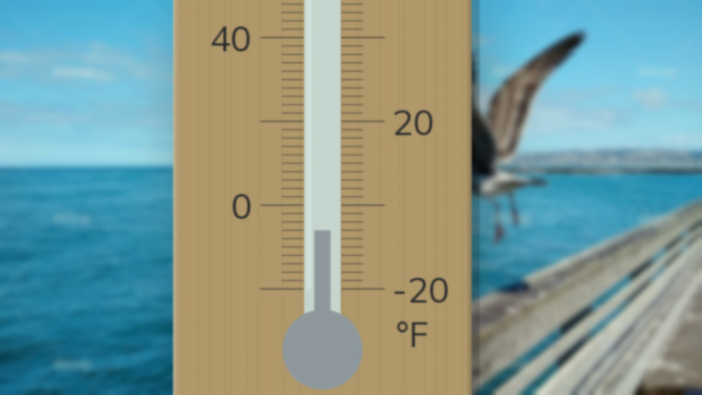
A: -6,°F
